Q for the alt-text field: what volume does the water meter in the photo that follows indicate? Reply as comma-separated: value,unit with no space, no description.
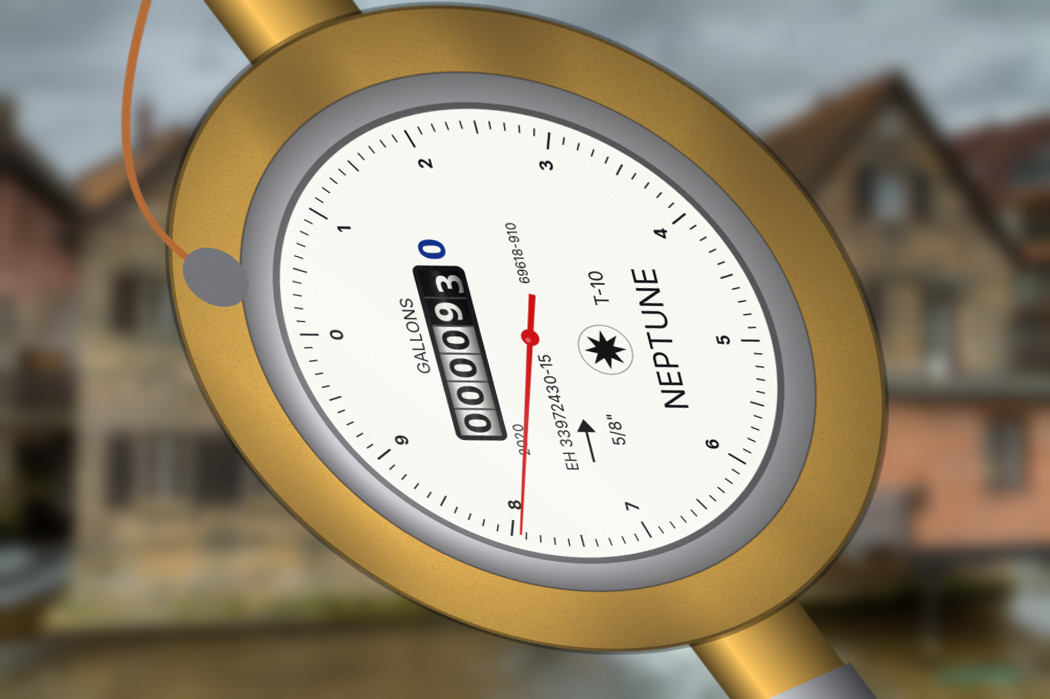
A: 927.9,gal
